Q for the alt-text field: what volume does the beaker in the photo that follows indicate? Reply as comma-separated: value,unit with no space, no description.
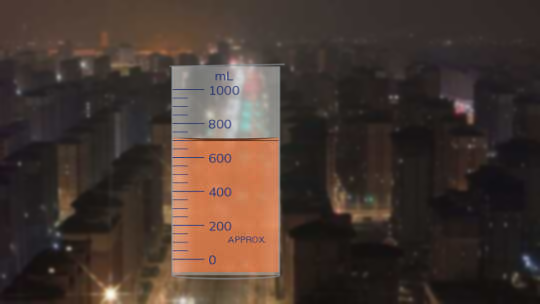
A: 700,mL
